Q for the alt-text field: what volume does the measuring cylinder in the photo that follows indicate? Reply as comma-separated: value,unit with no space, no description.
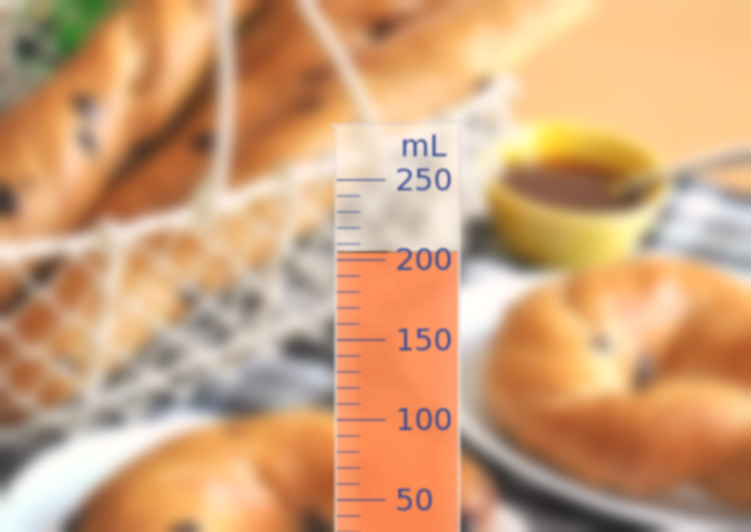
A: 205,mL
